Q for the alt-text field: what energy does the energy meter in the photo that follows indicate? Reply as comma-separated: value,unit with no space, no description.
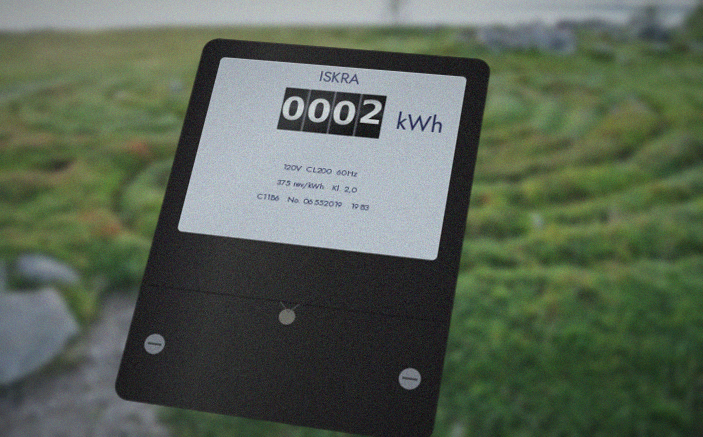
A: 2,kWh
